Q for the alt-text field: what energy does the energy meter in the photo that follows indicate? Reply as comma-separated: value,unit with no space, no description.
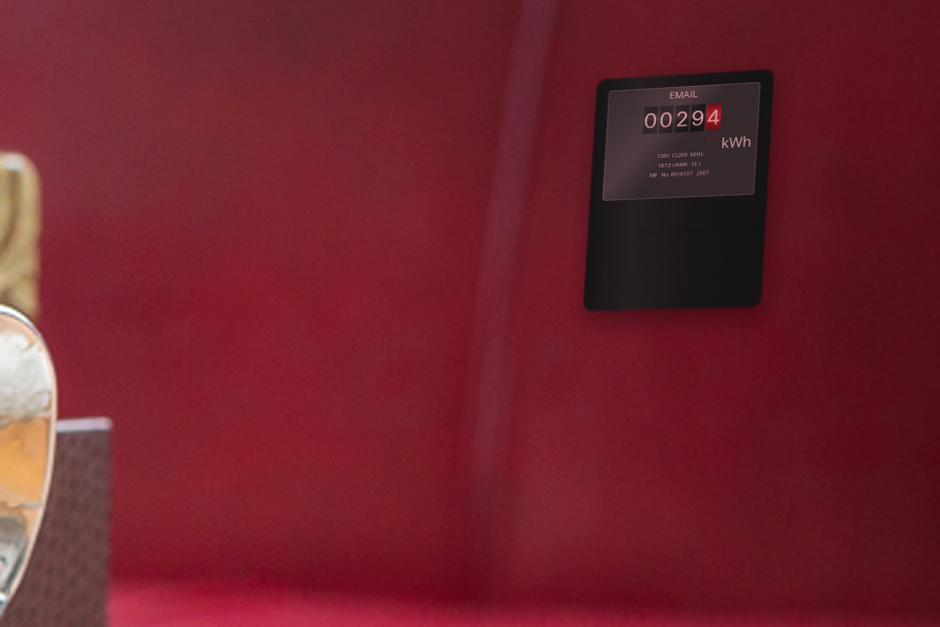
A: 29.4,kWh
